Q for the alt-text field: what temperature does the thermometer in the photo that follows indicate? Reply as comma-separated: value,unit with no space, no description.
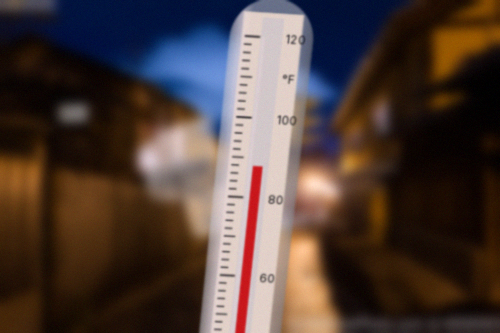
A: 88,°F
